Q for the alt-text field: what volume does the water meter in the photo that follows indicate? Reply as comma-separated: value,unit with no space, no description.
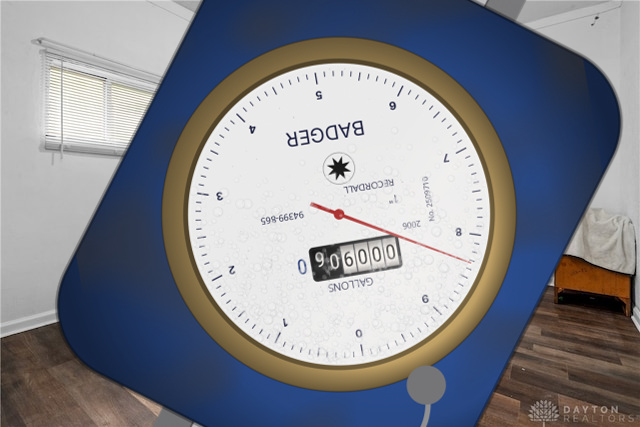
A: 9058.3,gal
